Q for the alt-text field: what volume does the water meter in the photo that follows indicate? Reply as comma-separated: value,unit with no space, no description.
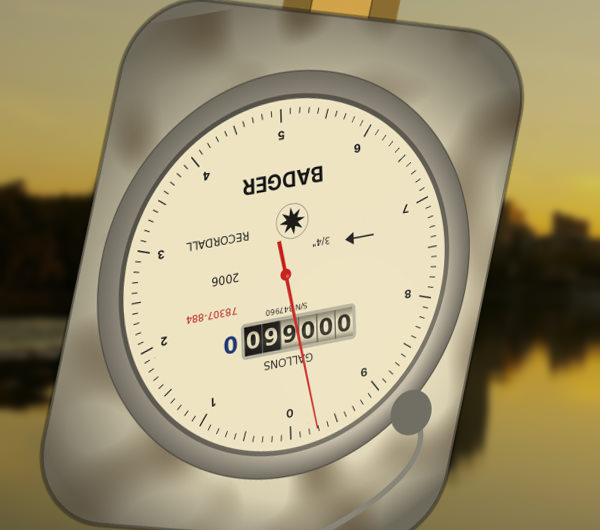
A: 6599.7,gal
